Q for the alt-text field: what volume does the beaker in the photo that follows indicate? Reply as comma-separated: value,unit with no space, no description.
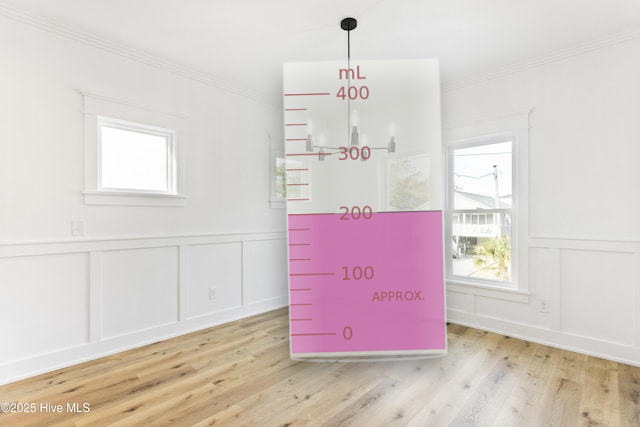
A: 200,mL
